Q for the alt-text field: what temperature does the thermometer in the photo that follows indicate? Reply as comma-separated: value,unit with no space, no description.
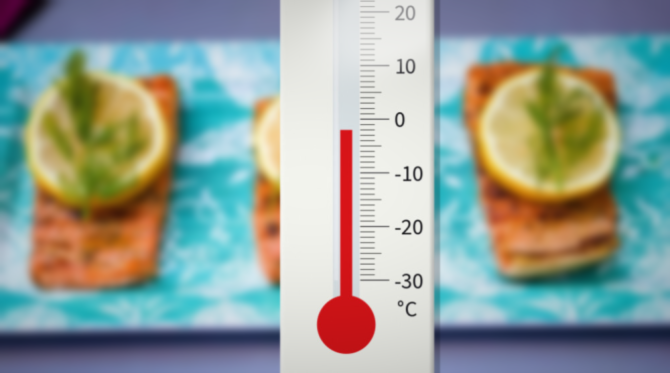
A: -2,°C
